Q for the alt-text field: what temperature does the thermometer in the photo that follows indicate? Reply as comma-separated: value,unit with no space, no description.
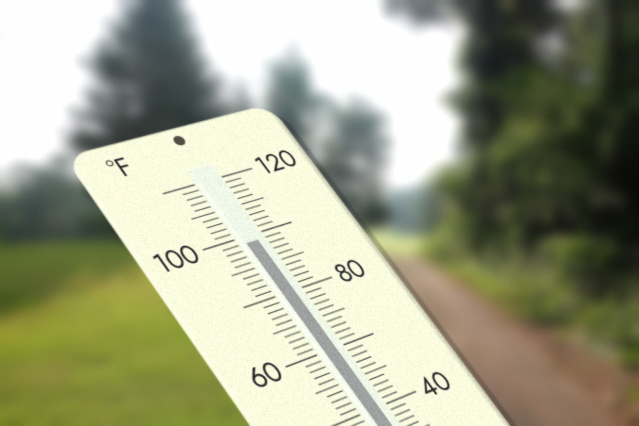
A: 98,°F
